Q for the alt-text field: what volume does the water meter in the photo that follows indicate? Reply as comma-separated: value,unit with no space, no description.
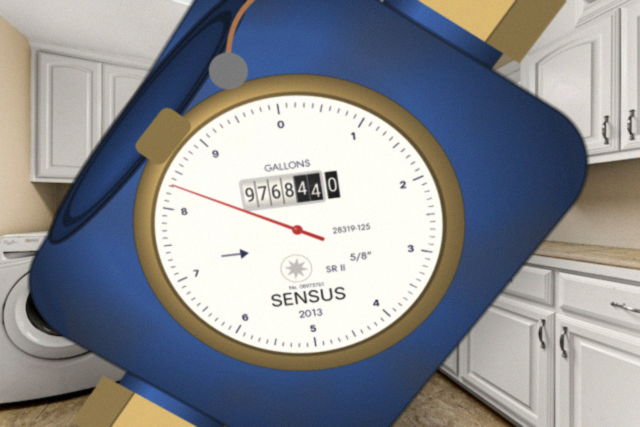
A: 9768438.3,gal
